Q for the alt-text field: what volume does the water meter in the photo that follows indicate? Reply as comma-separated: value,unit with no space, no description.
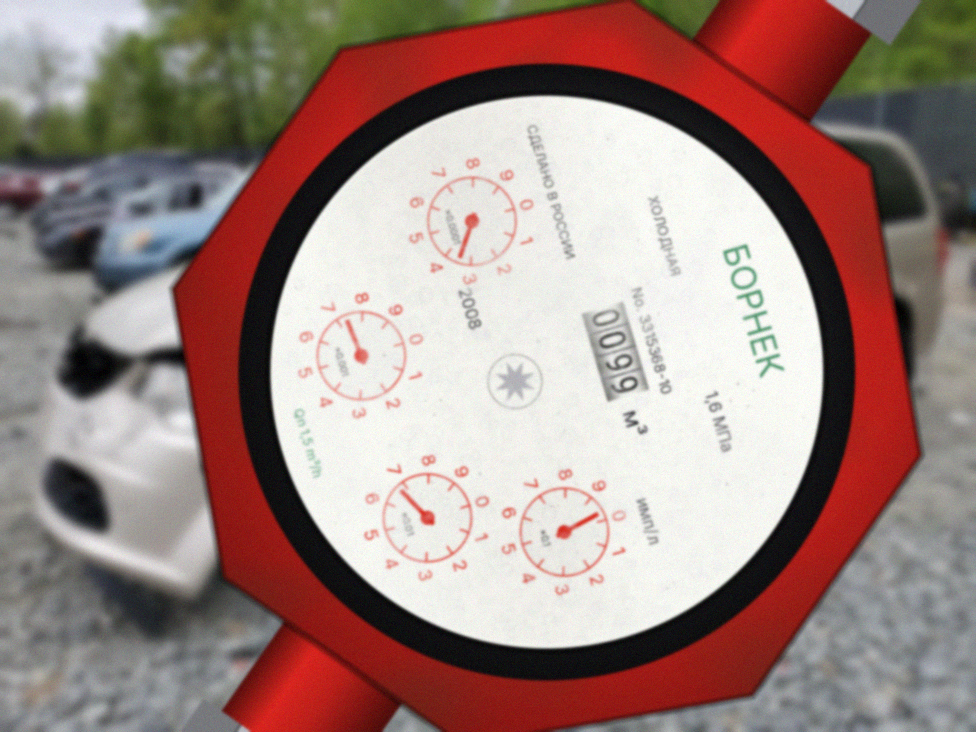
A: 98.9673,m³
